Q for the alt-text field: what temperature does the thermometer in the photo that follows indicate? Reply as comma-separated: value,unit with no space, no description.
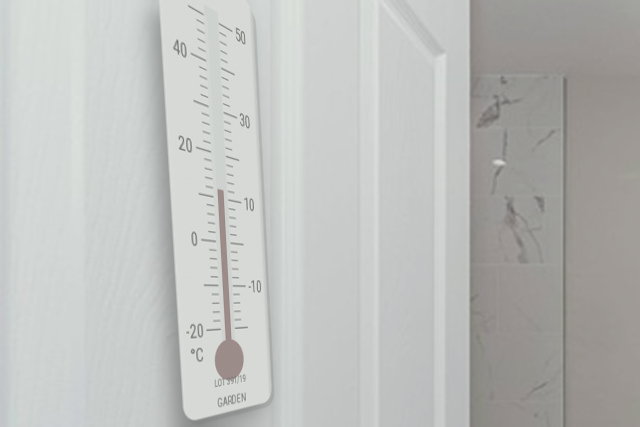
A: 12,°C
